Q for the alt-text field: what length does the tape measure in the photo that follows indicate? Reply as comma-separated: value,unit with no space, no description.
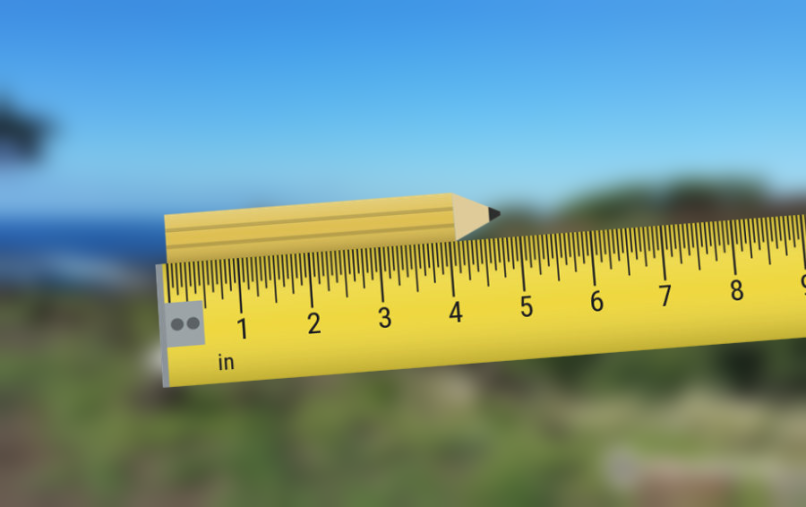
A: 4.75,in
